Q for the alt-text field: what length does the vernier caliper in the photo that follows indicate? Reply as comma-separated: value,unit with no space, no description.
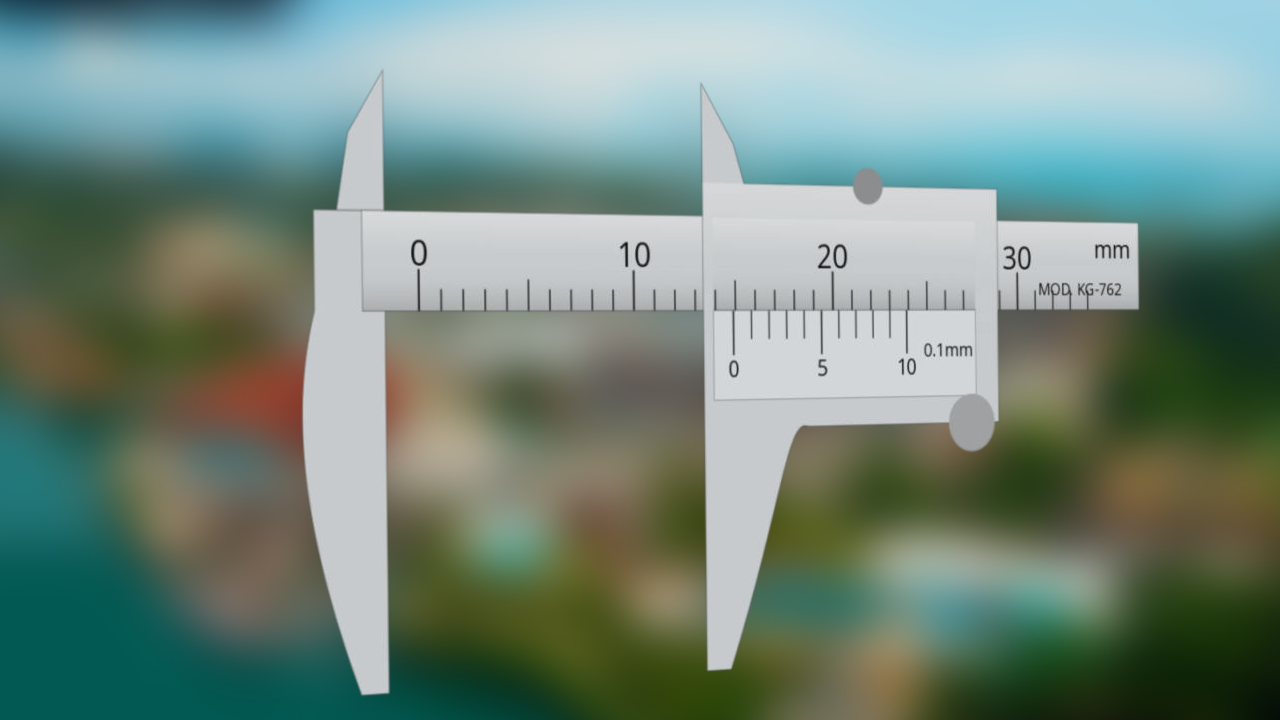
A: 14.9,mm
